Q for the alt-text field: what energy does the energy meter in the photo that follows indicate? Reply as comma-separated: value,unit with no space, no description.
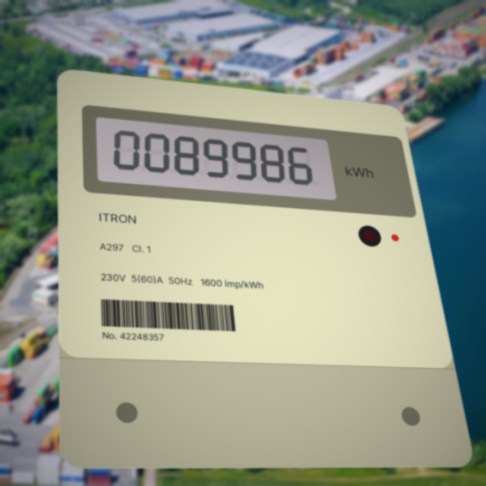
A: 89986,kWh
